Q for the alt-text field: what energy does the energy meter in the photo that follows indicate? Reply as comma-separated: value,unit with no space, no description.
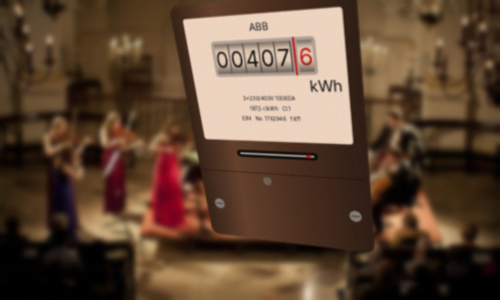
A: 407.6,kWh
